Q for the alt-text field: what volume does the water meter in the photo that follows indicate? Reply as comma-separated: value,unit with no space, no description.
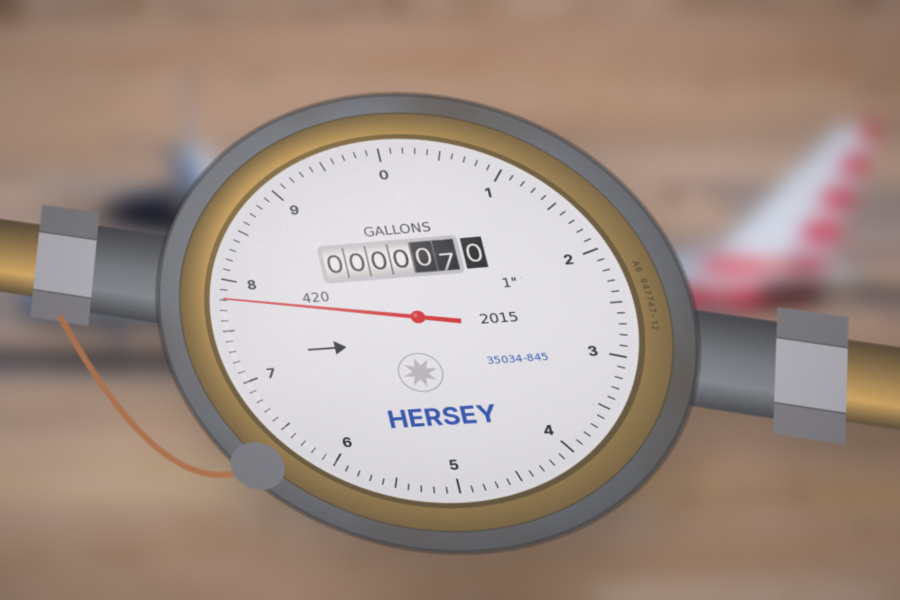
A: 67.8,gal
